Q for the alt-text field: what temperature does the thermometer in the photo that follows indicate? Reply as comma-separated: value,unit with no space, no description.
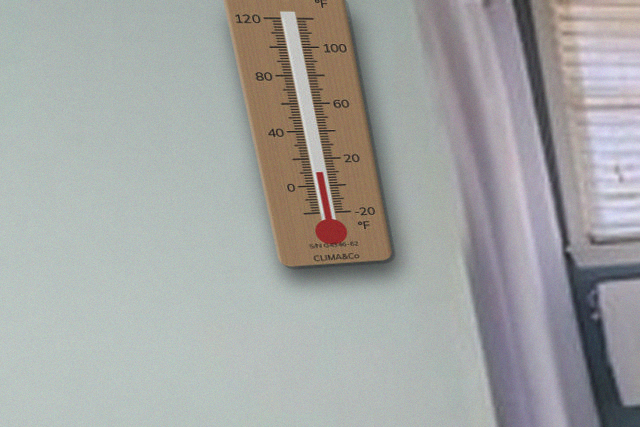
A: 10,°F
